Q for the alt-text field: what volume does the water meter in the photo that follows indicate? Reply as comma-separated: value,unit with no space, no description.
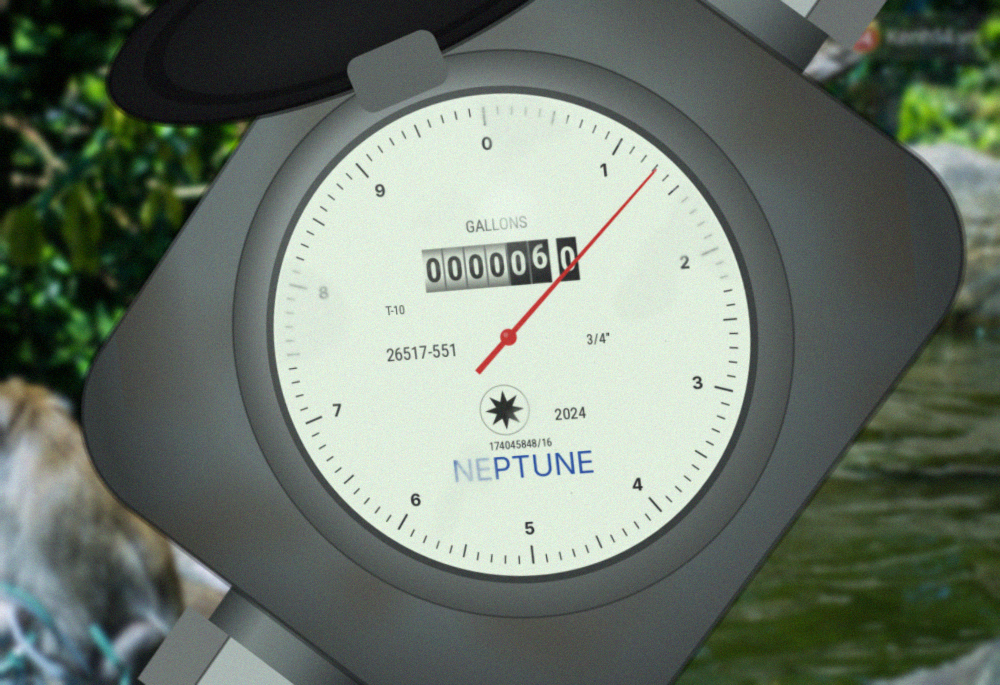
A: 61.3,gal
